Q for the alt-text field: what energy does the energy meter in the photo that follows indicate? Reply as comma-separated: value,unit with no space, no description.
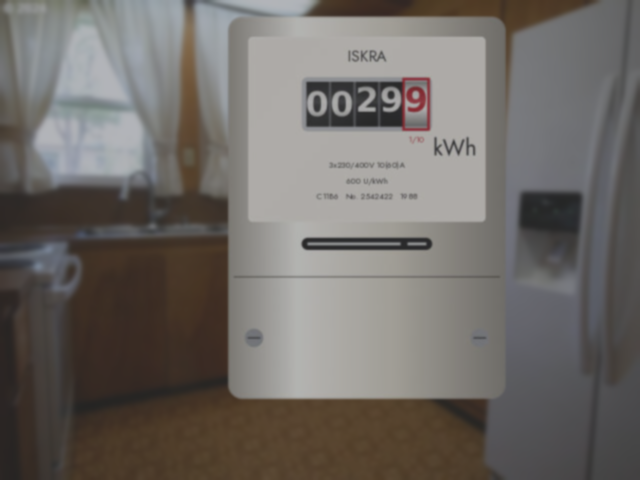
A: 29.9,kWh
